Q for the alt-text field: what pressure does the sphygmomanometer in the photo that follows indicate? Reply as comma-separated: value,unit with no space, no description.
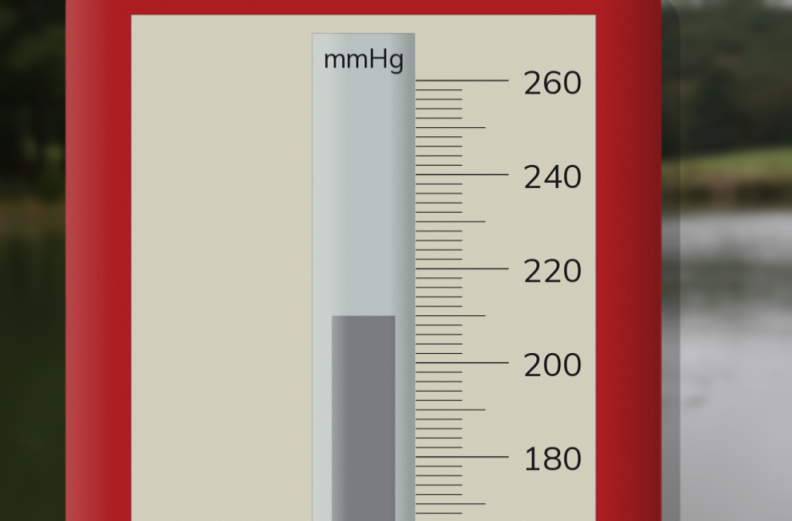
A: 210,mmHg
